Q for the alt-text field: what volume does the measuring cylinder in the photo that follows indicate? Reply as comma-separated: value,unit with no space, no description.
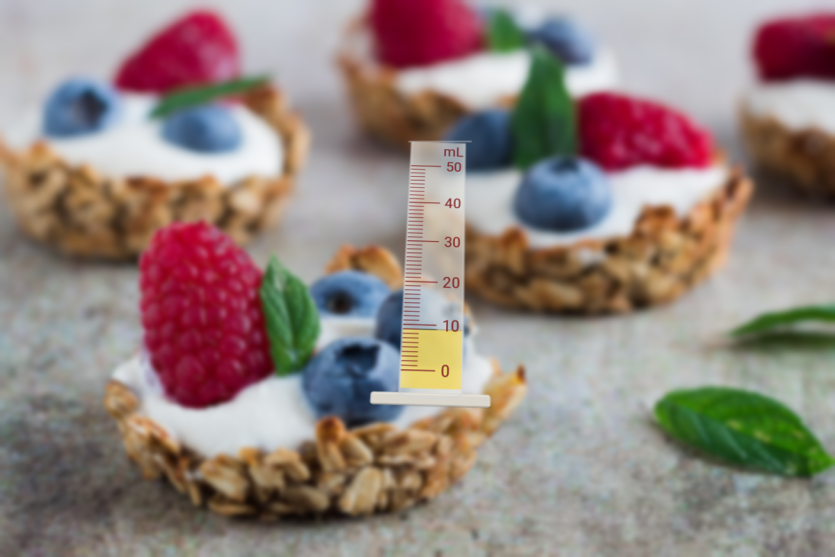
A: 9,mL
